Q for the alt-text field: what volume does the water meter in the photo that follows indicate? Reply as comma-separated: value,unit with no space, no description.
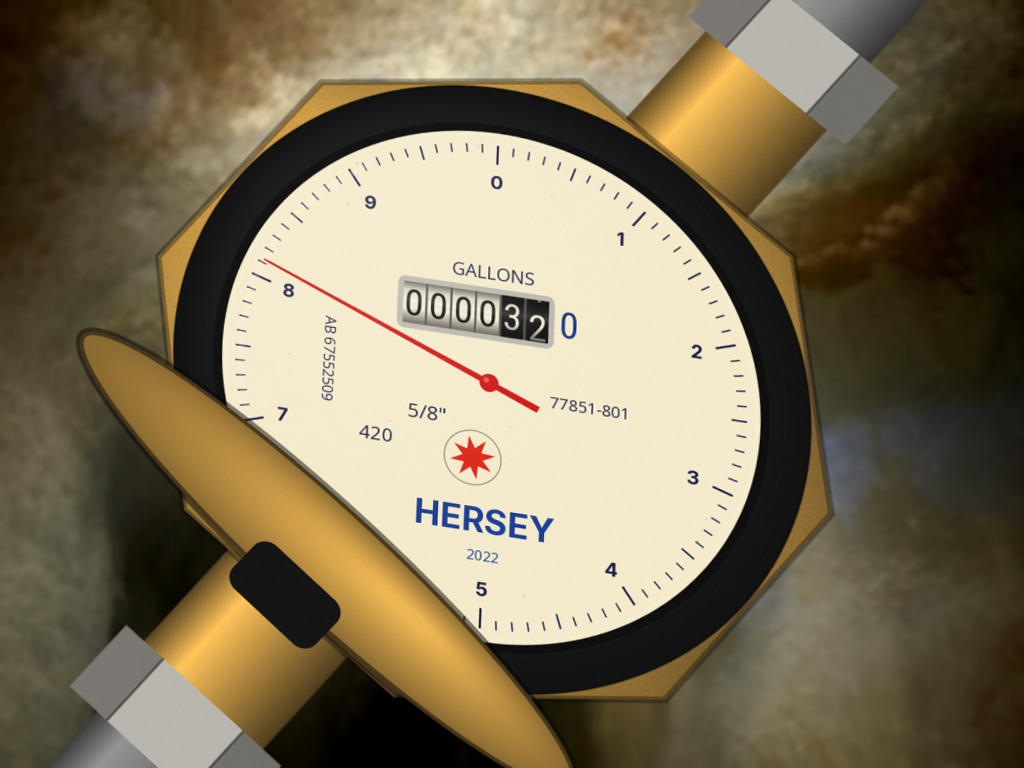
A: 318.1,gal
